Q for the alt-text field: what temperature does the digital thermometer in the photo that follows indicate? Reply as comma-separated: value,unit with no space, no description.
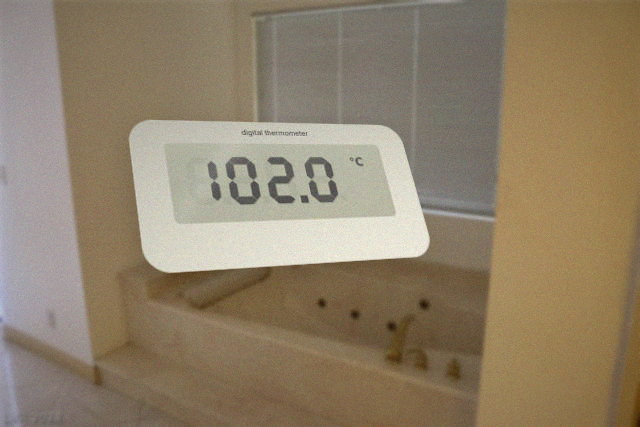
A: 102.0,°C
